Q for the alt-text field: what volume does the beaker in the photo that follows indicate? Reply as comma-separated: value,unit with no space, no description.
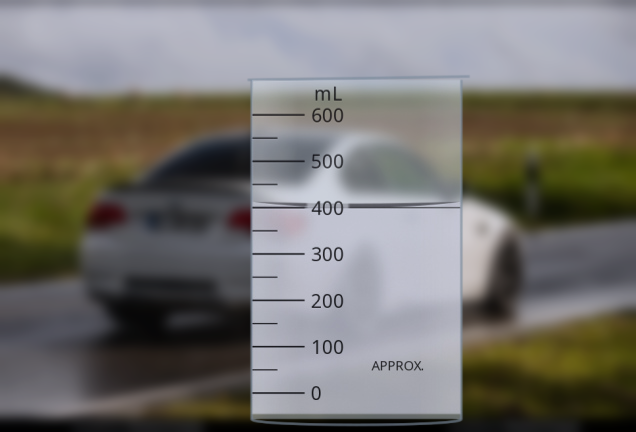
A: 400,mL
